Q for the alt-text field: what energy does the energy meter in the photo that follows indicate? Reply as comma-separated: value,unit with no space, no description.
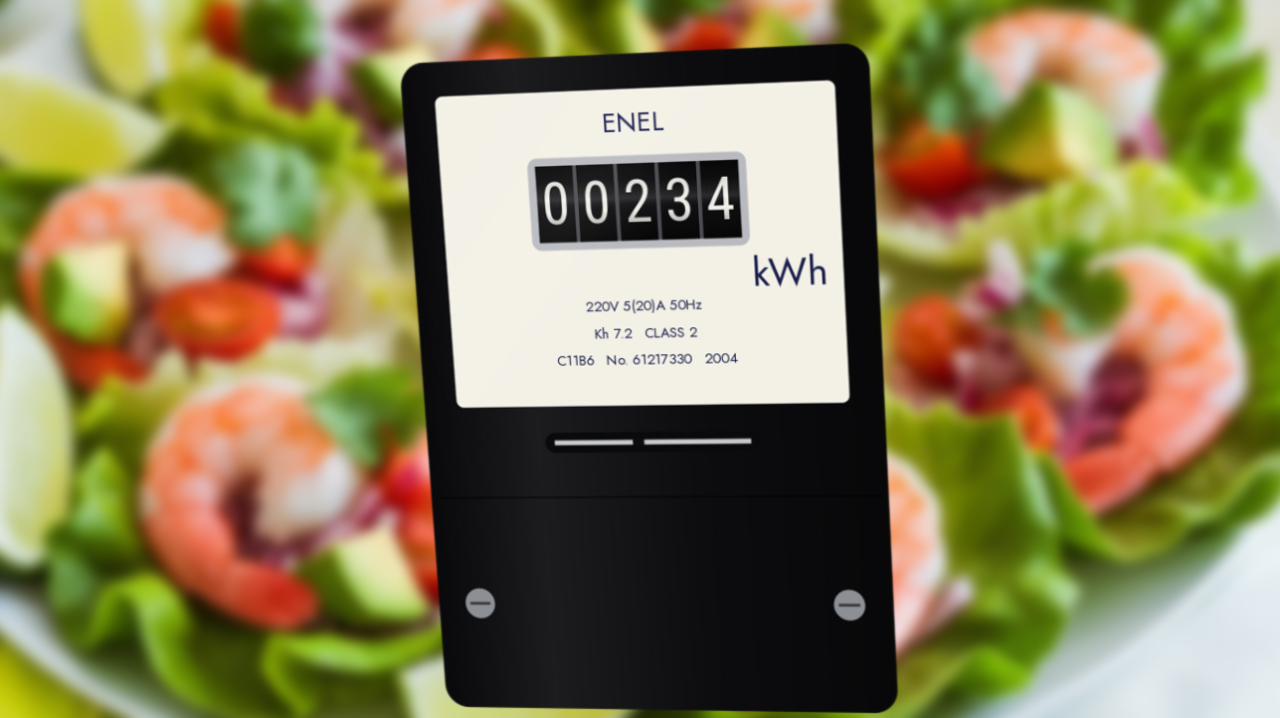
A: 234,kWh
